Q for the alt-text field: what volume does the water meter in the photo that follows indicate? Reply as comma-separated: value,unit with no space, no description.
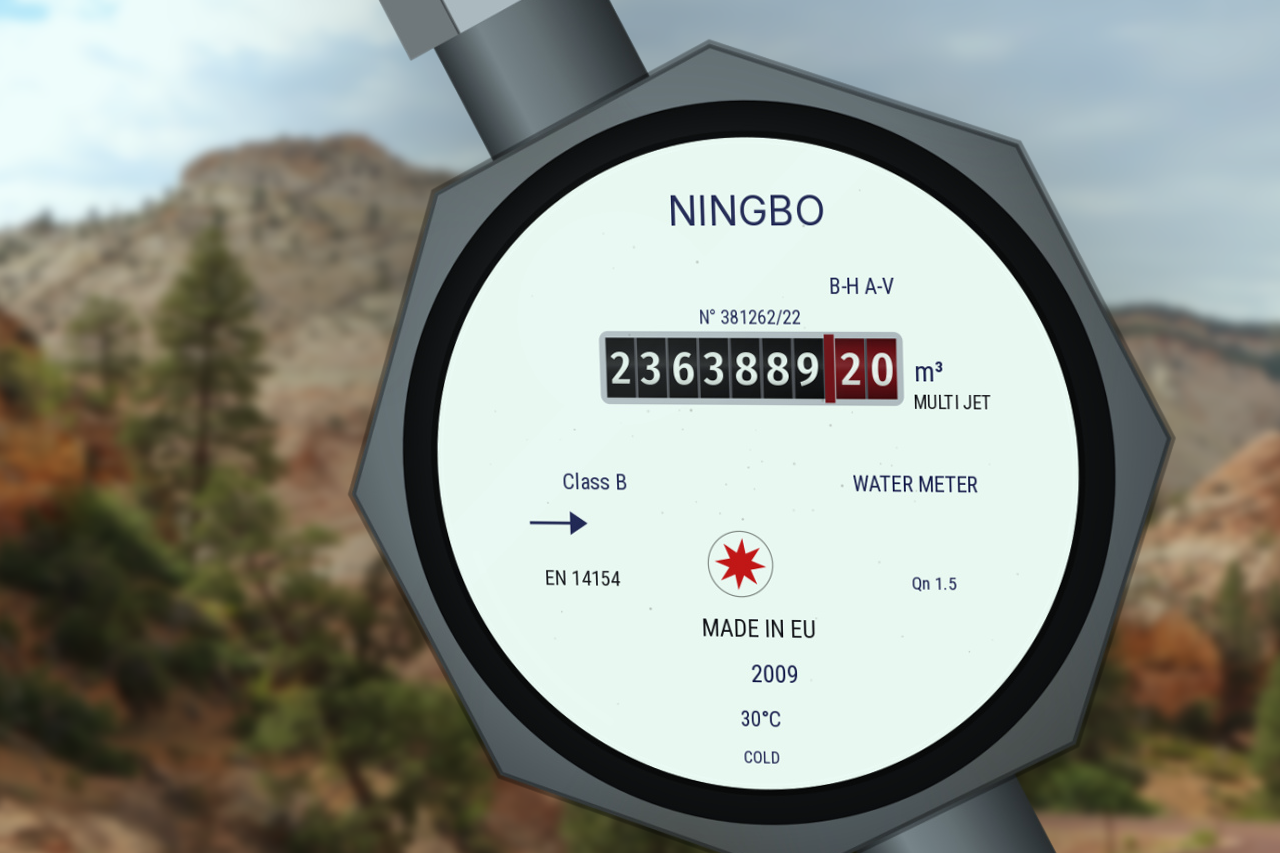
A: 2363889.20,m³
